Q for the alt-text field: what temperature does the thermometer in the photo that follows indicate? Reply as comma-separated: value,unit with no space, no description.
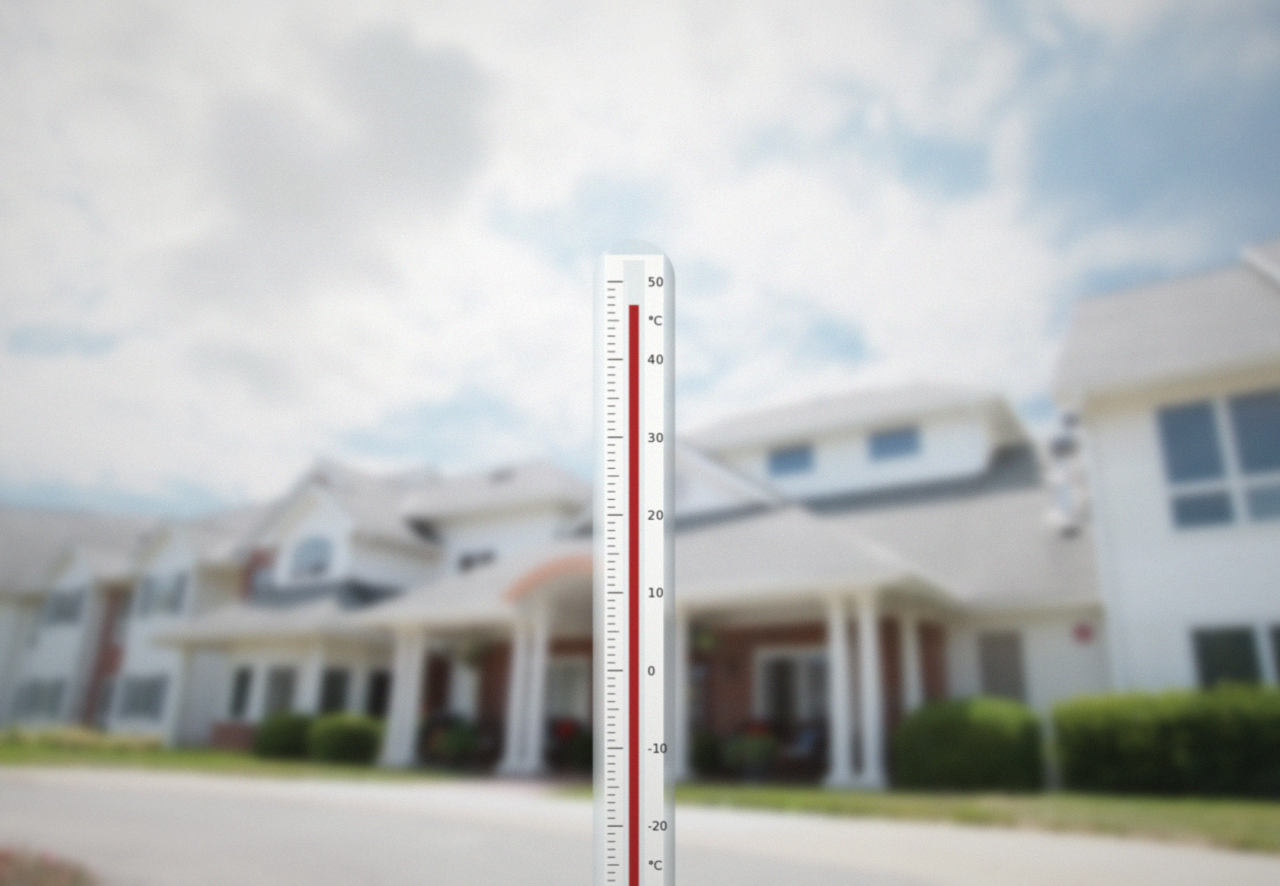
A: 47,°C
